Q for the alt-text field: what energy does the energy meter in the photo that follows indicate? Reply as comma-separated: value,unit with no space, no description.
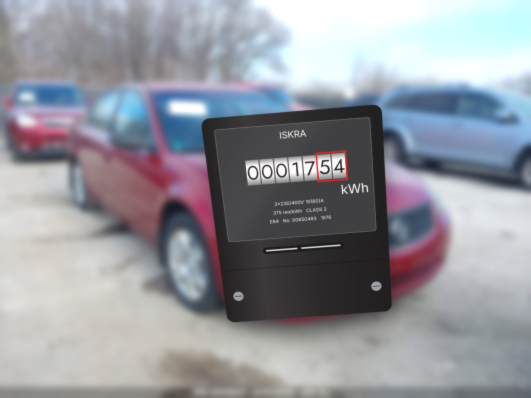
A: 17.54,kWh
